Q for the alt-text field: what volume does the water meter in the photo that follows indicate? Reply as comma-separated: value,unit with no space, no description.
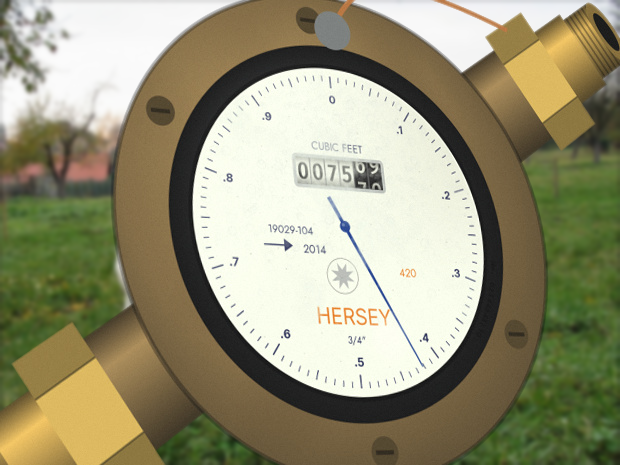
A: 7569.42,ft³
